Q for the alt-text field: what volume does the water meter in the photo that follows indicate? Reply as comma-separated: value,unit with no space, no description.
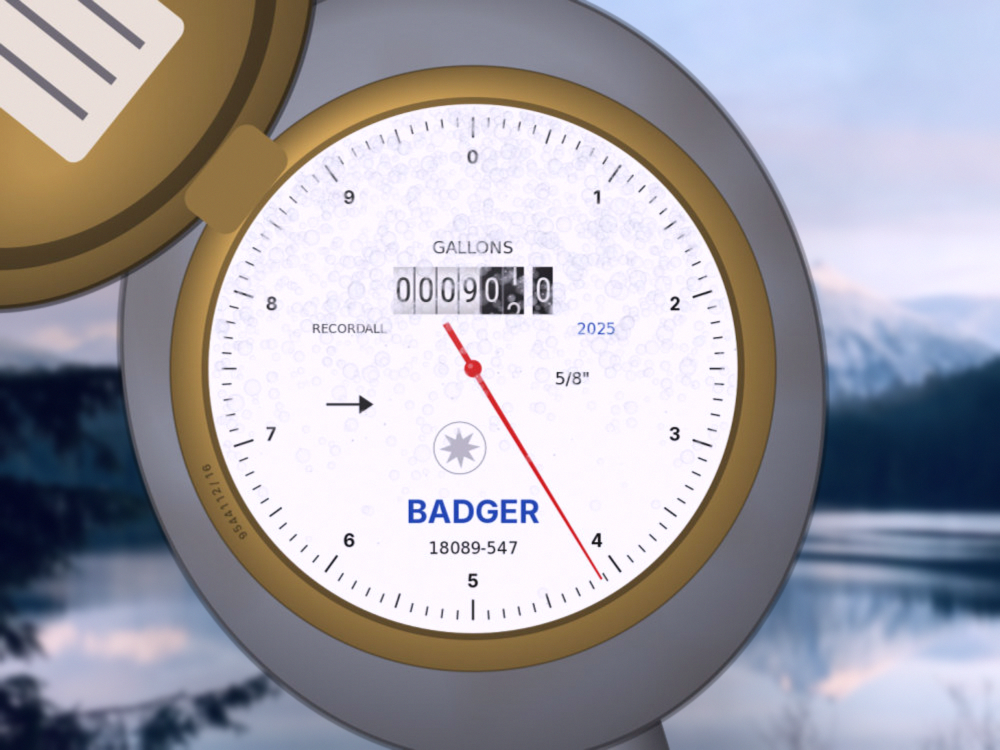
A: 9014.1,gal
